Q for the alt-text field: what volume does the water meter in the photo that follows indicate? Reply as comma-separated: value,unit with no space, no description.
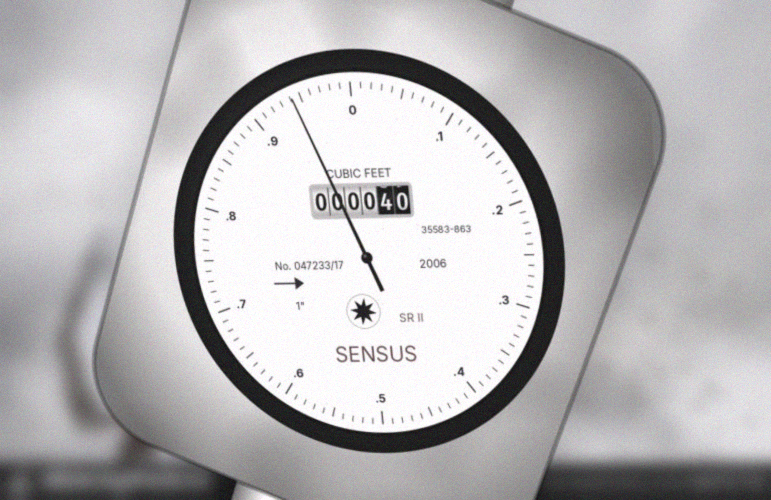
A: 39.94,ft³
